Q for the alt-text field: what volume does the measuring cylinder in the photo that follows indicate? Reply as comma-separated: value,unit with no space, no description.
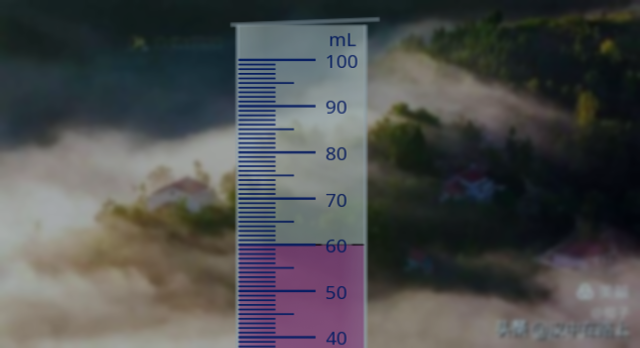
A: 60,mL
